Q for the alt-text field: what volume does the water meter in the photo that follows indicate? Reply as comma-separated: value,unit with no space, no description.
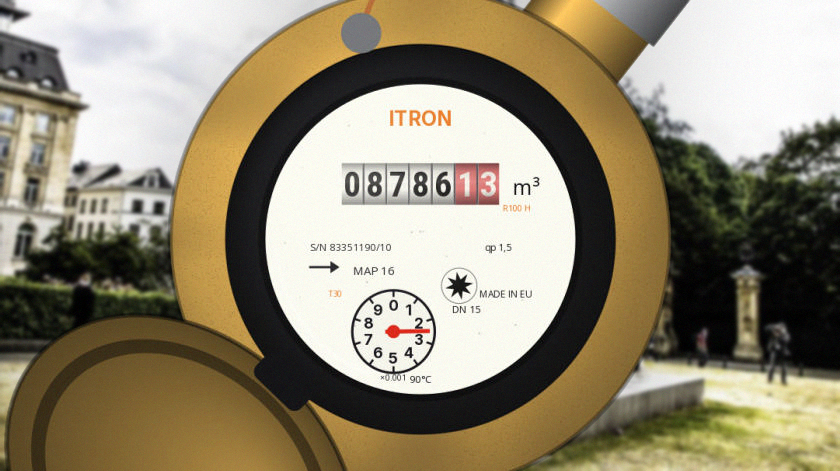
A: 8786.132,m³
